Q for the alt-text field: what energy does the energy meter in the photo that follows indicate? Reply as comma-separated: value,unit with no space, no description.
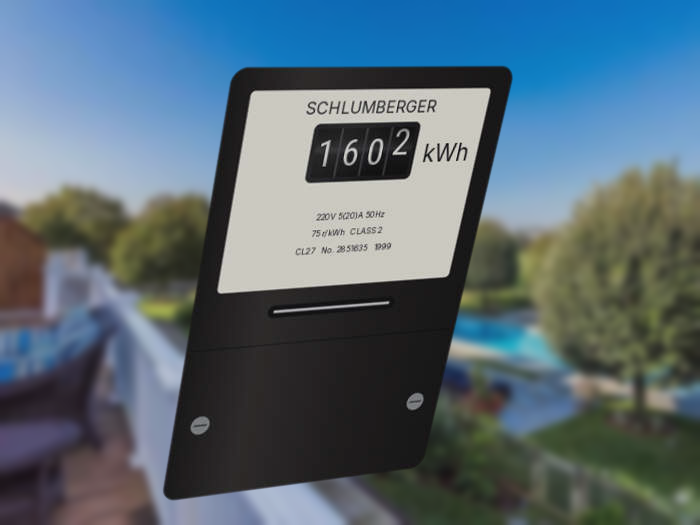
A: 1602,kWh
